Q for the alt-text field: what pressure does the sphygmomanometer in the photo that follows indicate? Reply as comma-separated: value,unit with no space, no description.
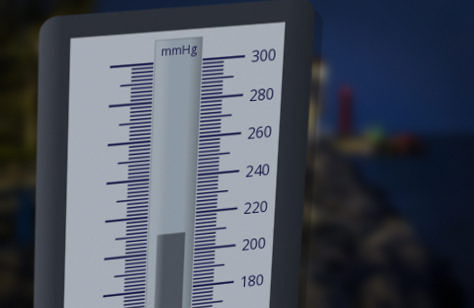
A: 210,mmHg
